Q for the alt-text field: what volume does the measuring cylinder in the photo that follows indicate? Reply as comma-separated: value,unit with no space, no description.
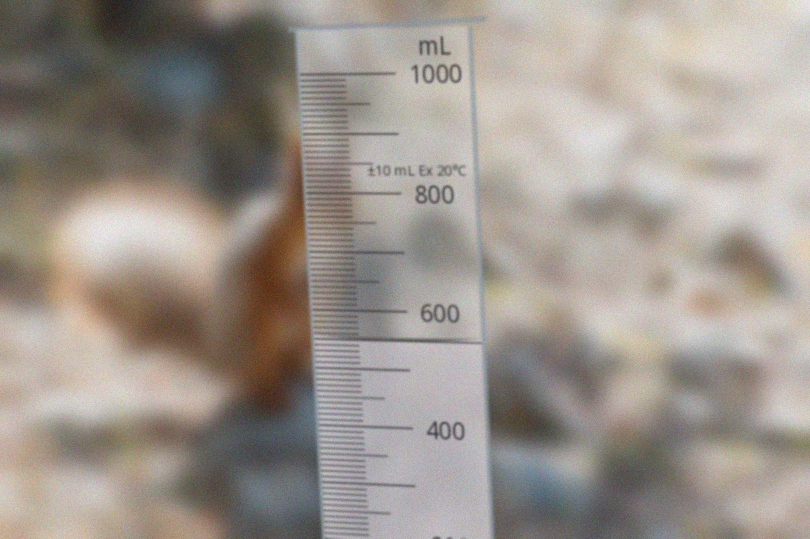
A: 550,mL
